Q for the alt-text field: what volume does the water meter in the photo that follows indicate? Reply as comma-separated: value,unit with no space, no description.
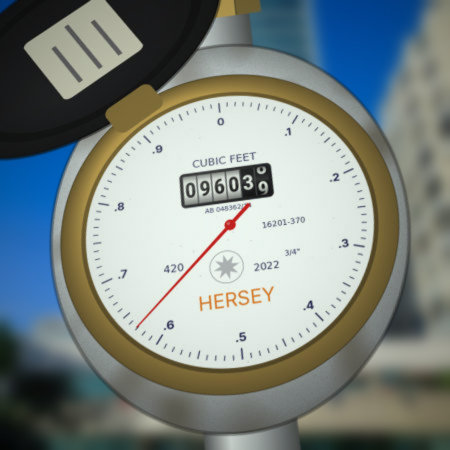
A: 96038.63,ft³
